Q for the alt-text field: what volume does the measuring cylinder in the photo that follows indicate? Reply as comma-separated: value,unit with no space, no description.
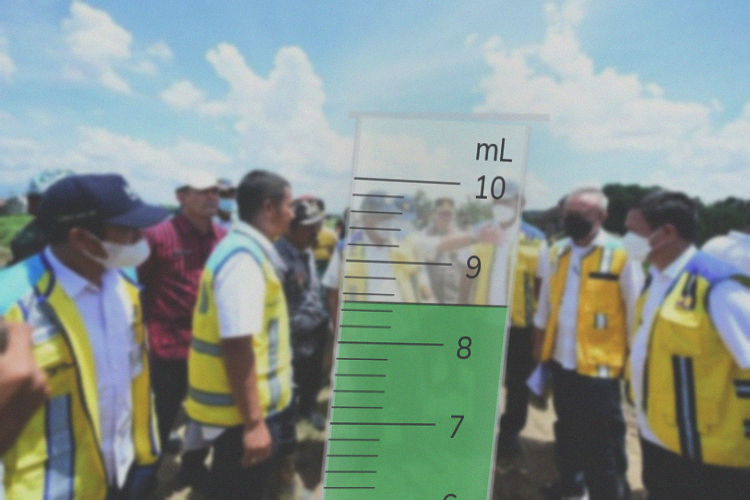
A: 8.5,mL
